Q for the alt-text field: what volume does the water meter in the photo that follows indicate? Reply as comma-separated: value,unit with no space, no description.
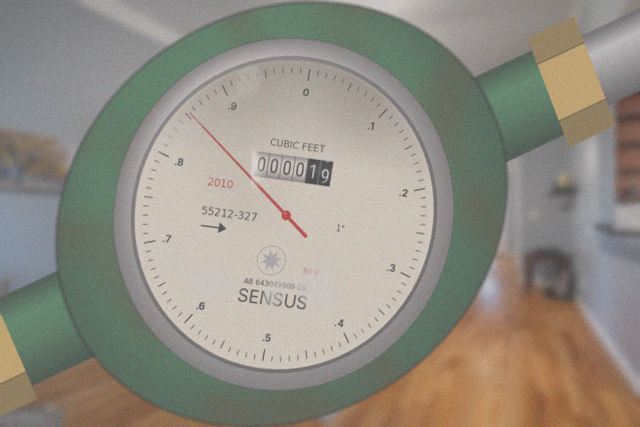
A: 18.85,ft³
